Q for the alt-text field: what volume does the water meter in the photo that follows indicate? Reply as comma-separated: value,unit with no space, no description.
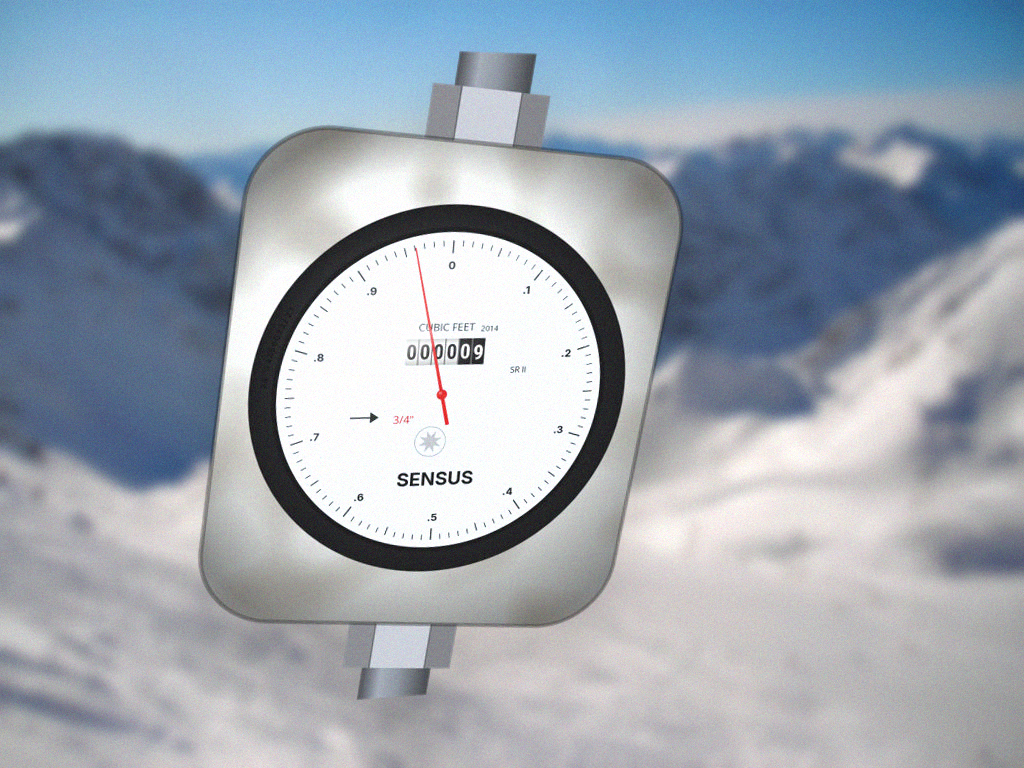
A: 8.96,ft³
